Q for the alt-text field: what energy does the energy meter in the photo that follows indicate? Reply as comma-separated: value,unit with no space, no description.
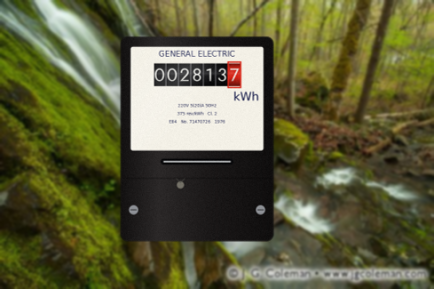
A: 2813.7,kWh
